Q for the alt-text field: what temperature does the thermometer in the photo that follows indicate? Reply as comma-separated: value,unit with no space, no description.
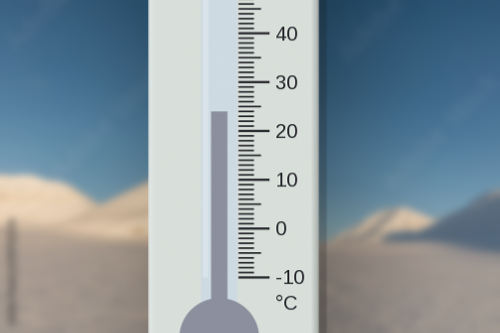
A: 24,°C
